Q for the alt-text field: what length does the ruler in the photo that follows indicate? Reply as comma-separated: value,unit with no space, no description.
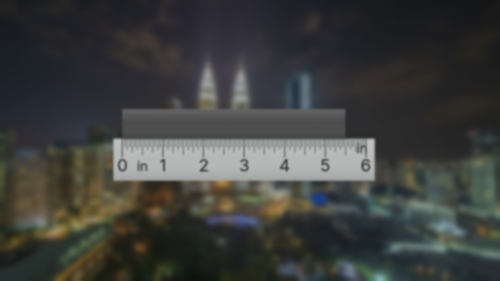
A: 5.5,in
